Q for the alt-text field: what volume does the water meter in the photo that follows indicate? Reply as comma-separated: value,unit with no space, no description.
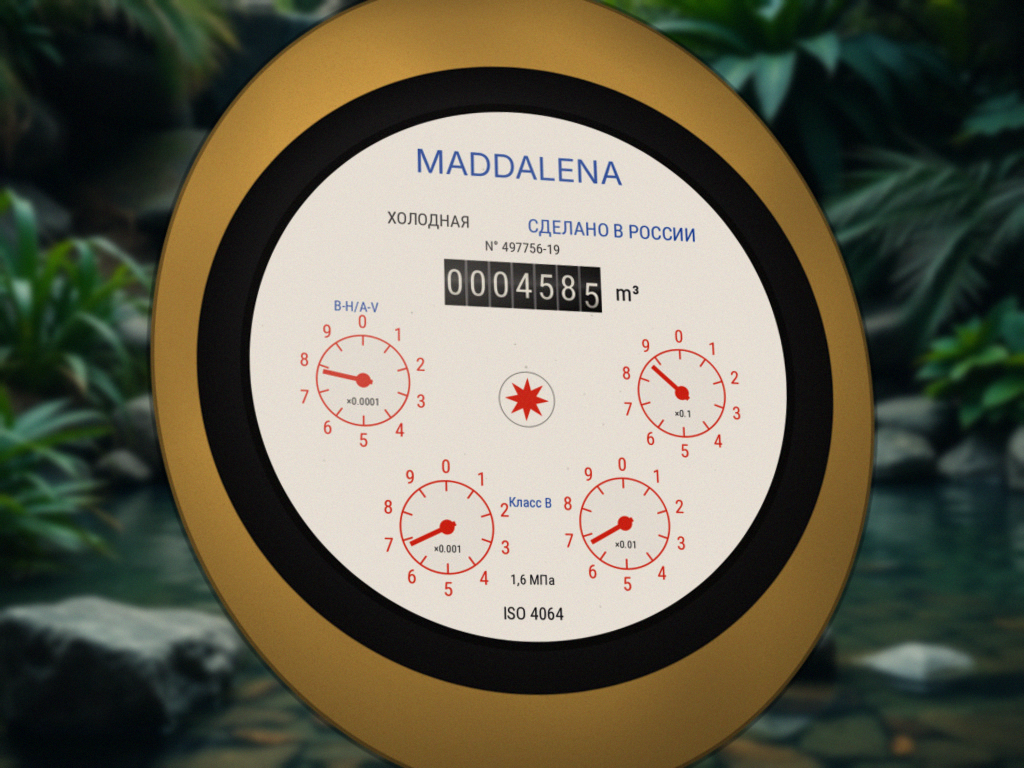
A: 4584.8667,m³
